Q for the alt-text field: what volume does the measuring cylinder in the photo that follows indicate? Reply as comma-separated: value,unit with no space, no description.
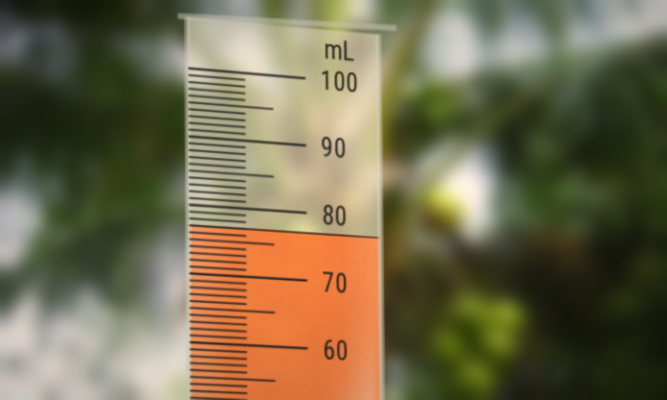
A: 77,mL
